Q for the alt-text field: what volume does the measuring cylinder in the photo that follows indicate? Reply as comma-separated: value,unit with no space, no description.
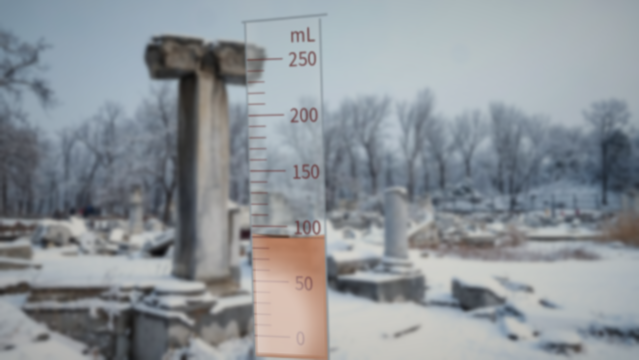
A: 90,mL
